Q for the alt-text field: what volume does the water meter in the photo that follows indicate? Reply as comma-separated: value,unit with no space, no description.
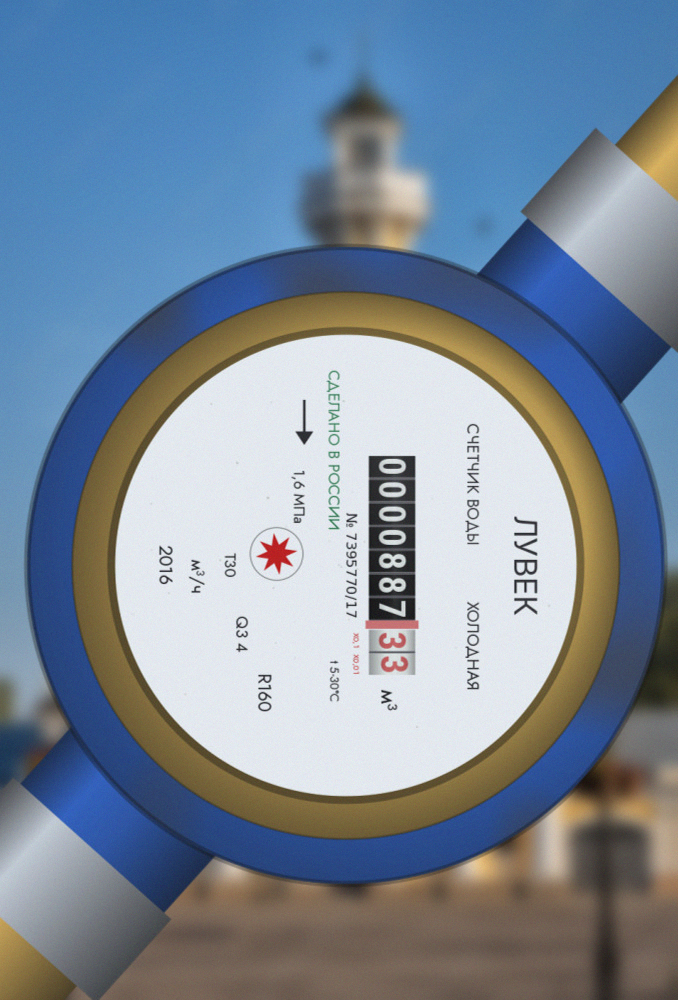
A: 887.33,m³
